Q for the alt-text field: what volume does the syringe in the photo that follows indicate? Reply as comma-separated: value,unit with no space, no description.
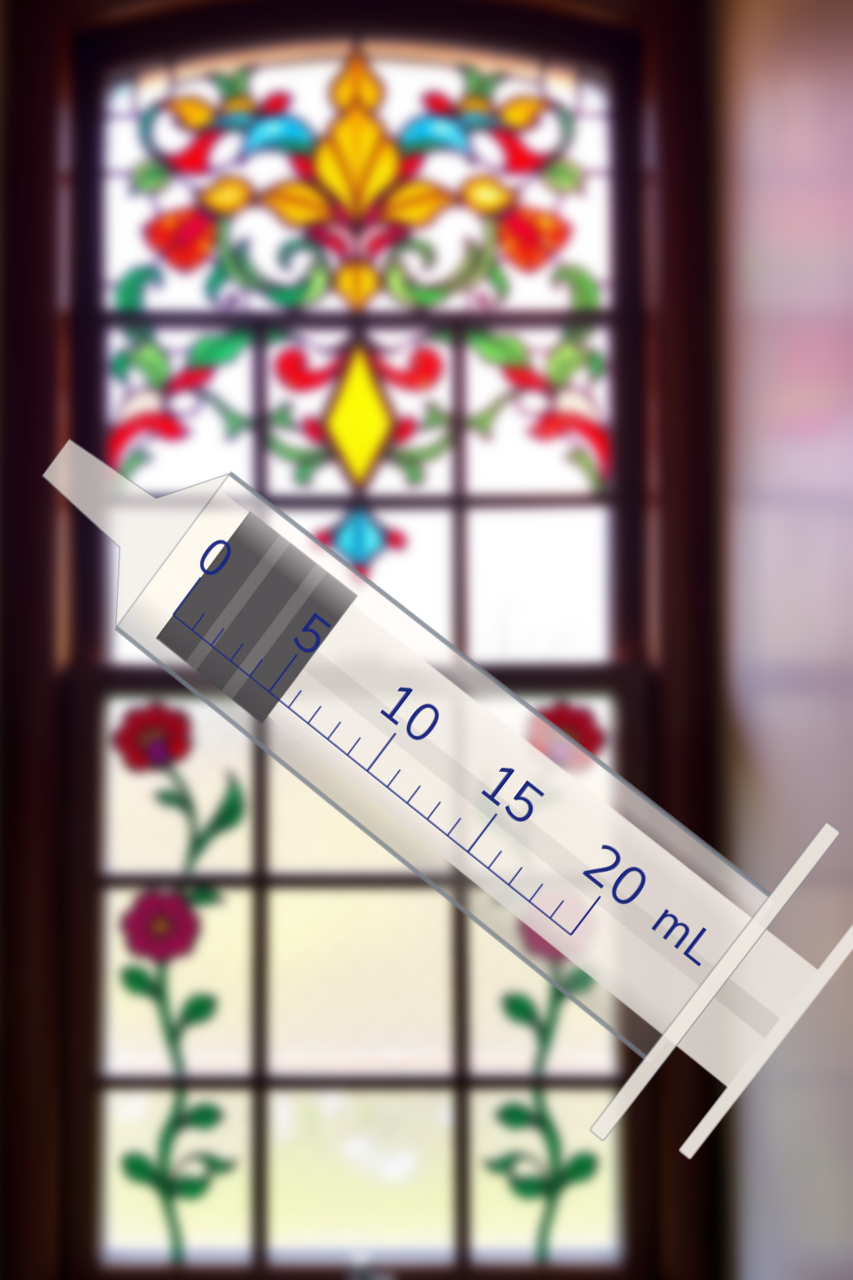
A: 0,mL
